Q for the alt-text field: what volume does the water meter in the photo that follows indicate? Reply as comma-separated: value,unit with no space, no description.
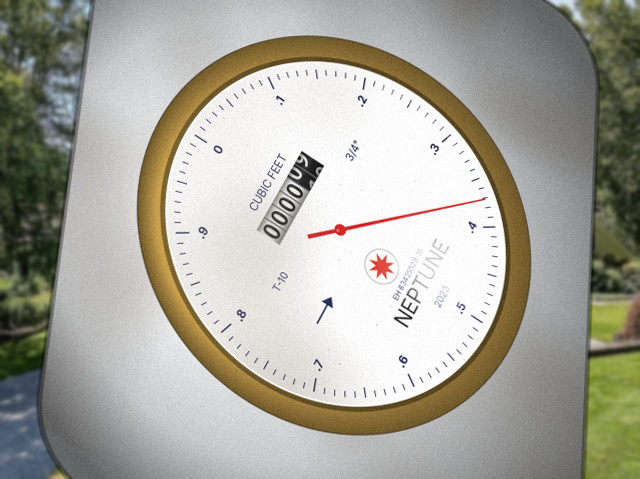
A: 9.37,ft³
